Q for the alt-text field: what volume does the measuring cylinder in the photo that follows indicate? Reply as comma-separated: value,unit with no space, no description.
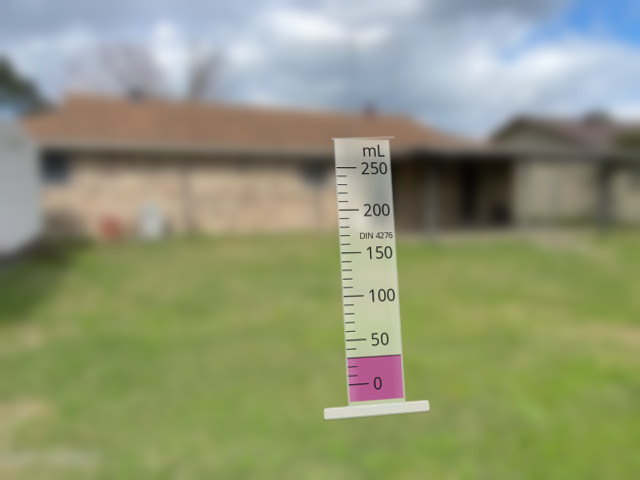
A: 30,mL
